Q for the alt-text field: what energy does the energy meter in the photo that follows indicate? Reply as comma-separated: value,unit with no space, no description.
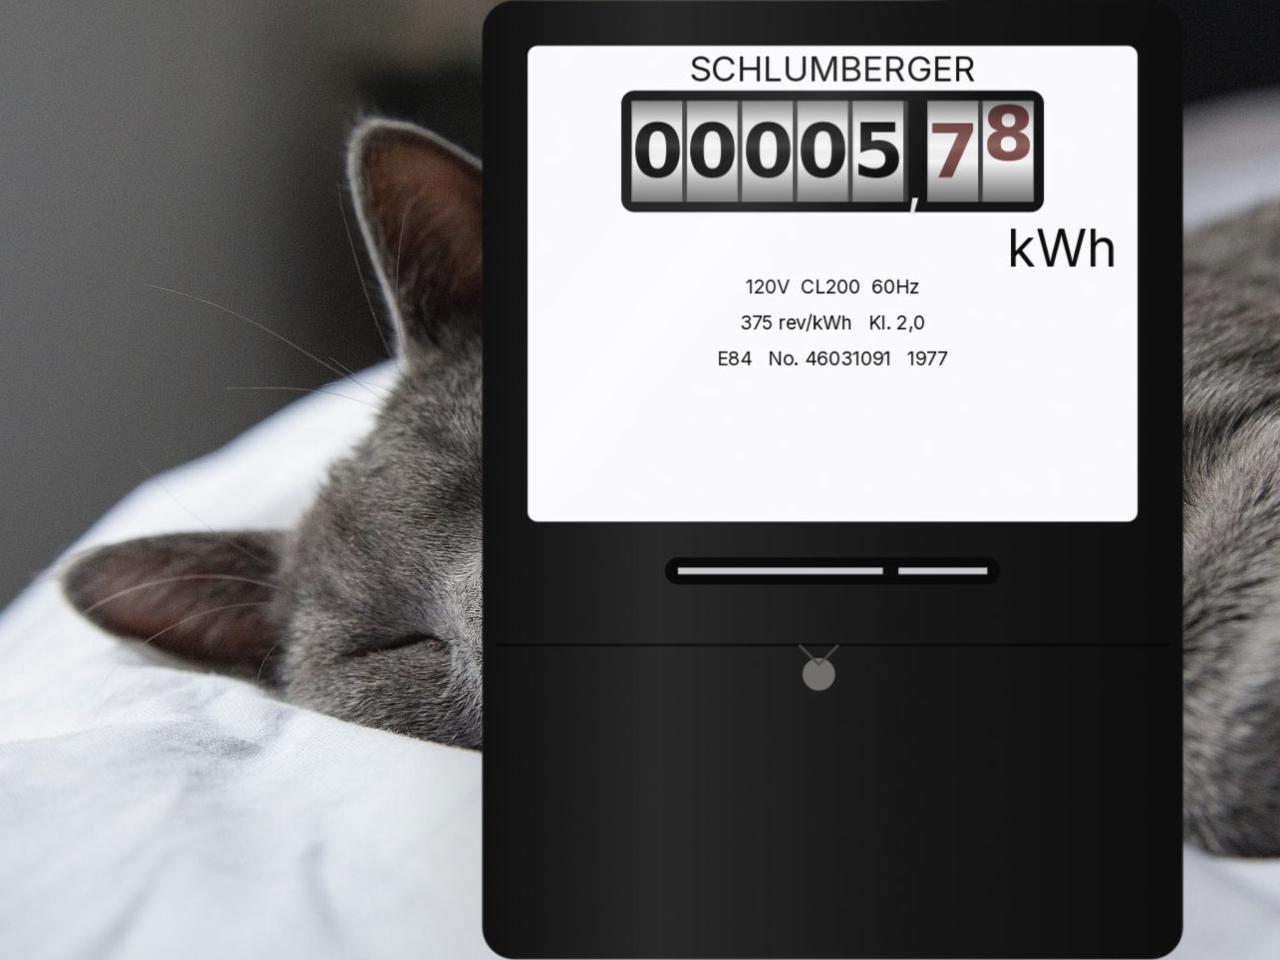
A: 5.78,kWh
